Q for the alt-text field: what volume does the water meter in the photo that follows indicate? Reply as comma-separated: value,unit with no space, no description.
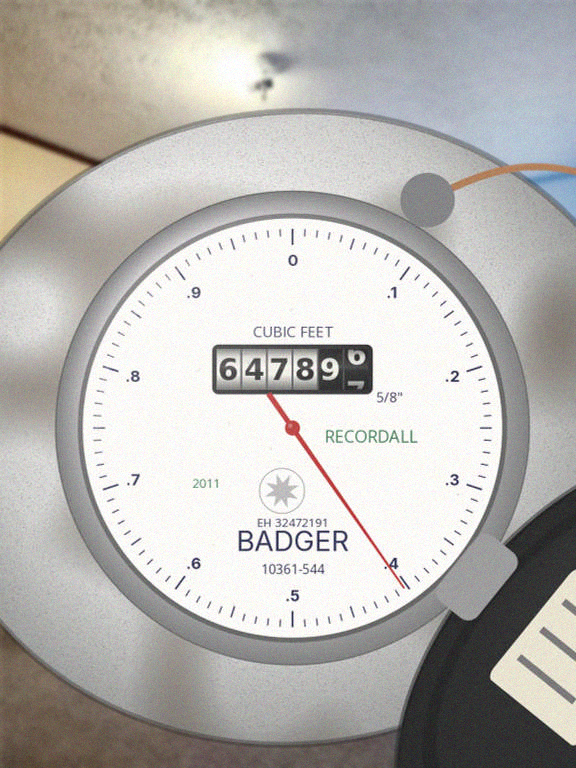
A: 647896.40,ft³
